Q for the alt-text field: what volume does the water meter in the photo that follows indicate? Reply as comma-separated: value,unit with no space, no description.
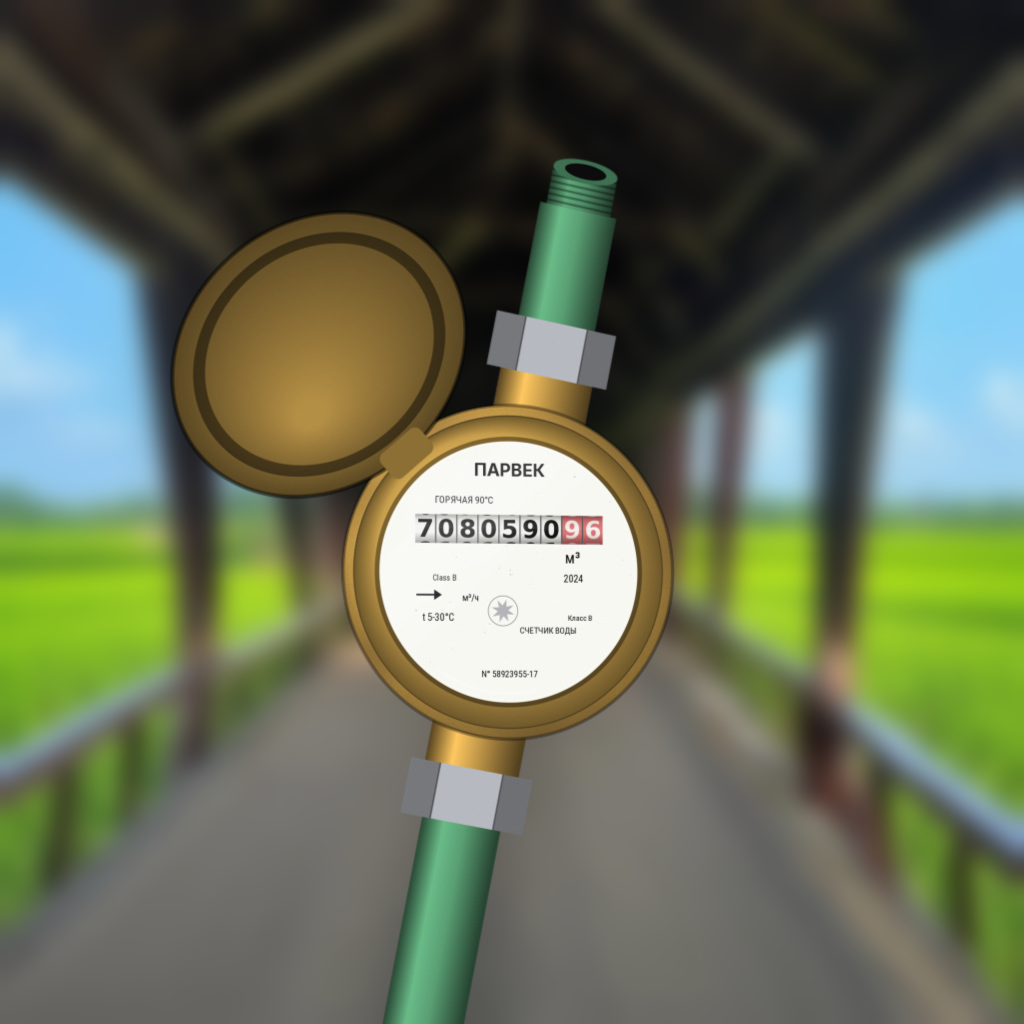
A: 7080590.96,m³
